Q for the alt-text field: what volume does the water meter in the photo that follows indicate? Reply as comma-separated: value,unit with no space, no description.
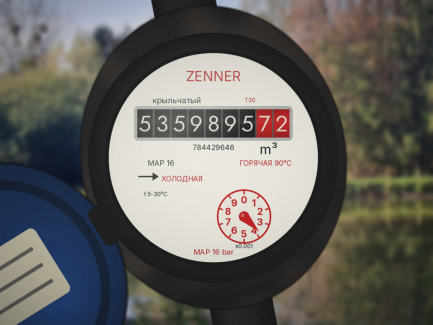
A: 5359895.723,m³
